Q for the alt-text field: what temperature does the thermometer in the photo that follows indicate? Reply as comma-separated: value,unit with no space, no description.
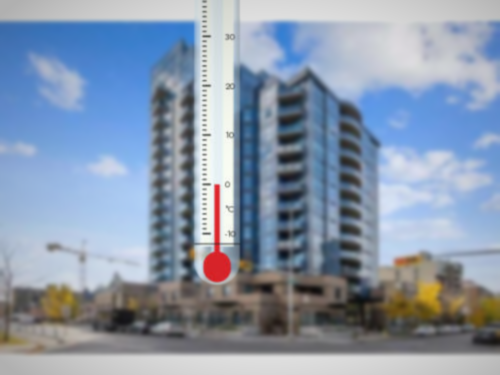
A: 0,°C
